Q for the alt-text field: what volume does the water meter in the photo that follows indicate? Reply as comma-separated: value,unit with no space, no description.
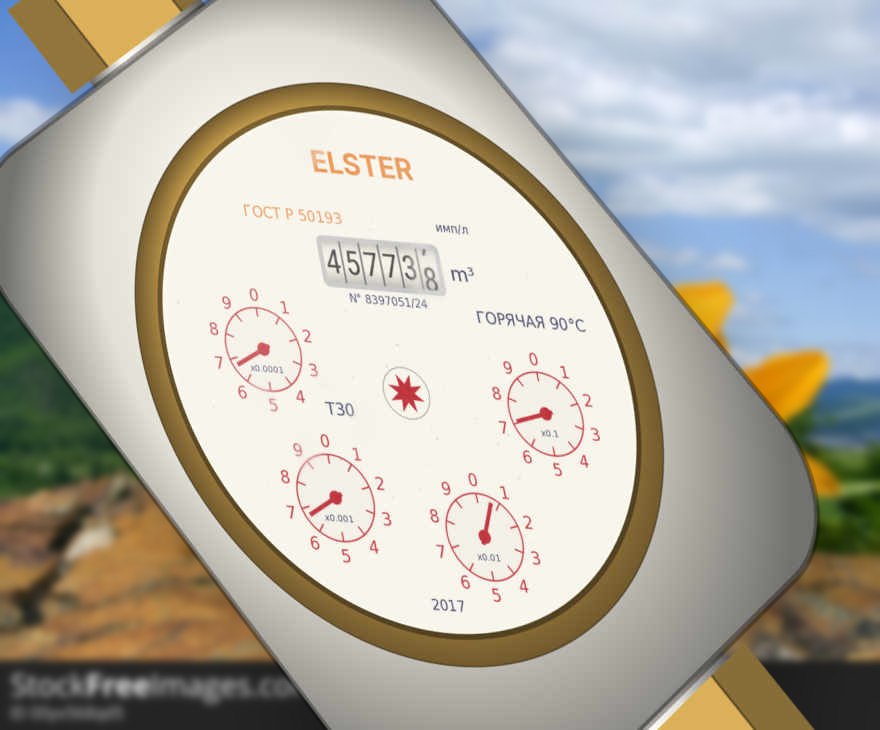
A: 457737.7066,m³
